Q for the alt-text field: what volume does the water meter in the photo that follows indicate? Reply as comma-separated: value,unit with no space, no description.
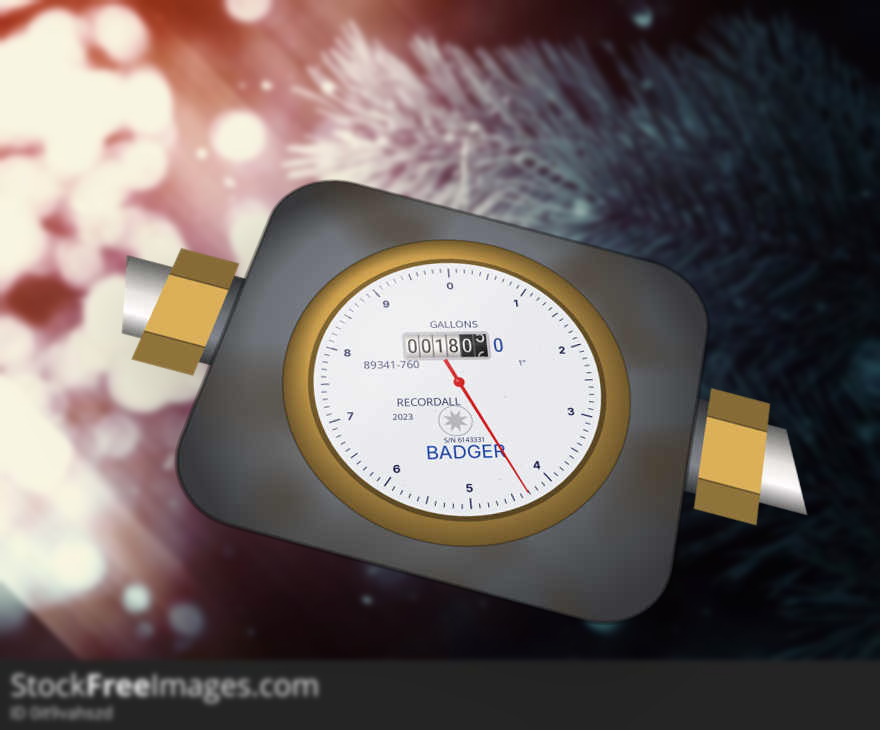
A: 18054.3,gal
